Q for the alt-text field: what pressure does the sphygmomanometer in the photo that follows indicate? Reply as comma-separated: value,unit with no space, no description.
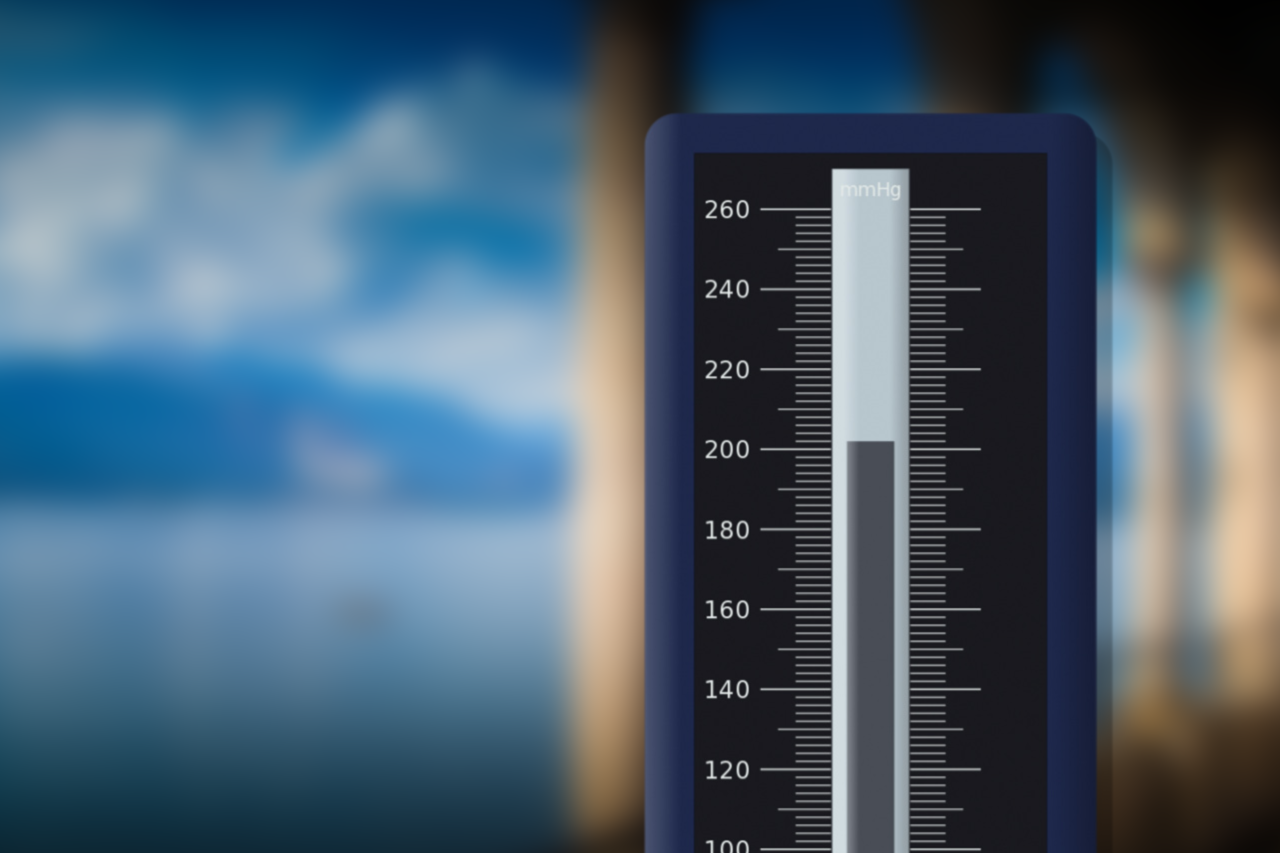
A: 202,mmHg
